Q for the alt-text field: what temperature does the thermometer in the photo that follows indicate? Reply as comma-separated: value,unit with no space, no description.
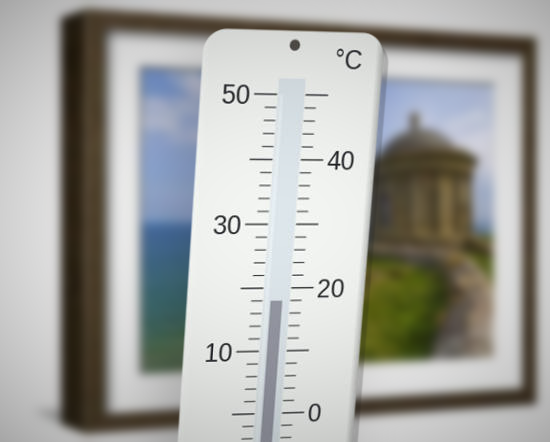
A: 18,°C
